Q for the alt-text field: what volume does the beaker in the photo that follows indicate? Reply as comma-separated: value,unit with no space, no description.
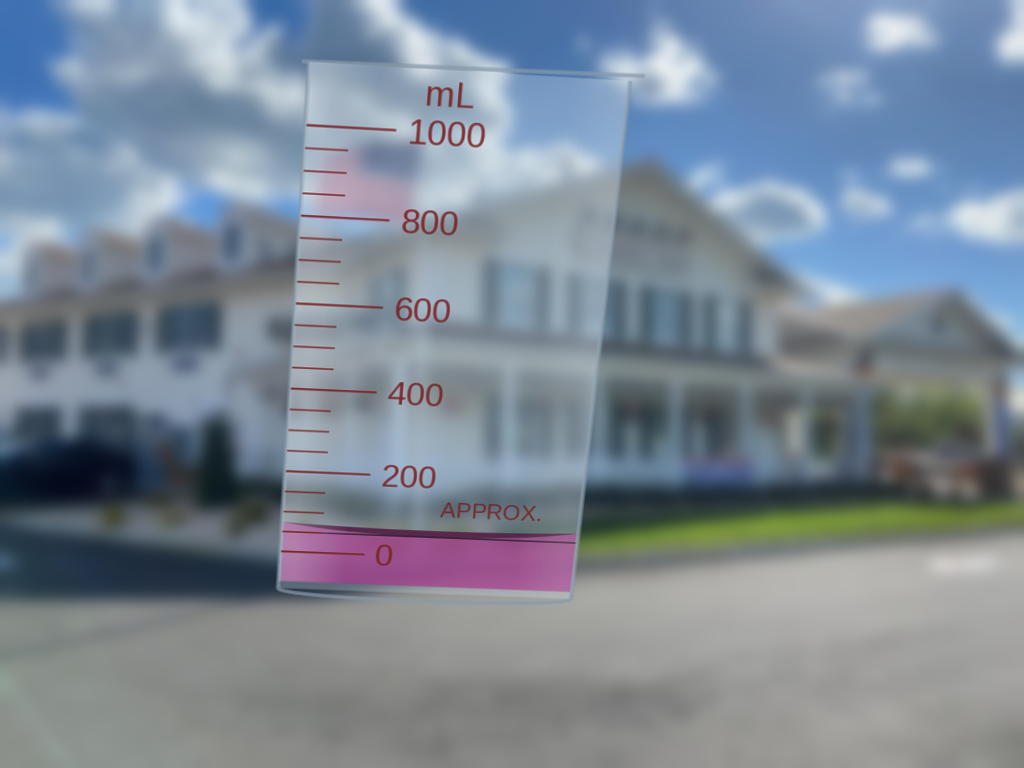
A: 50,mL
